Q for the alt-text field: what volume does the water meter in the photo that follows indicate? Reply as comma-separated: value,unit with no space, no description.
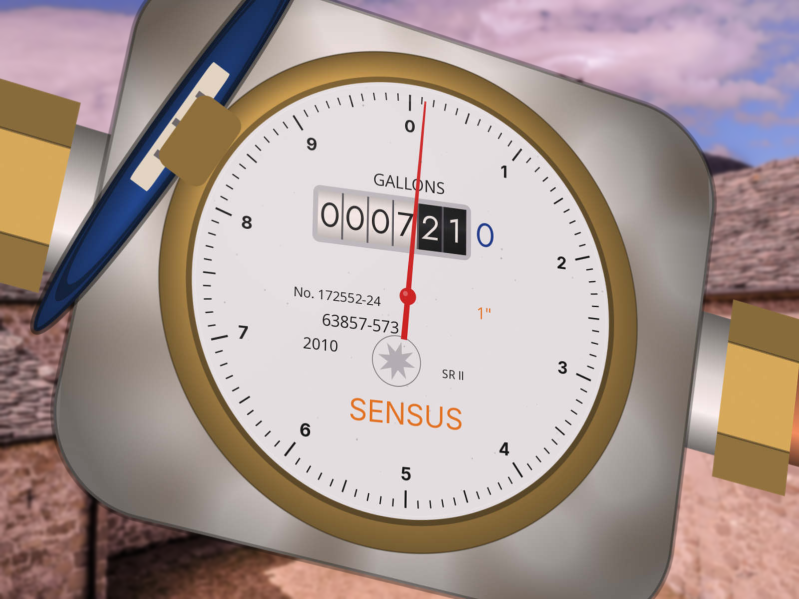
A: 7210.1,gal
